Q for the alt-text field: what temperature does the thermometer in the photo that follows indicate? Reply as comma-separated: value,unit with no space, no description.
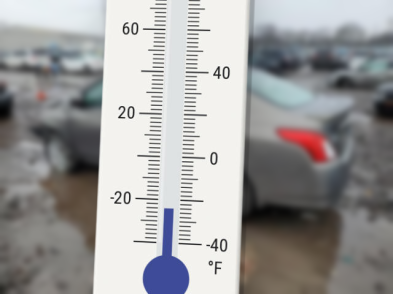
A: -24,°F
